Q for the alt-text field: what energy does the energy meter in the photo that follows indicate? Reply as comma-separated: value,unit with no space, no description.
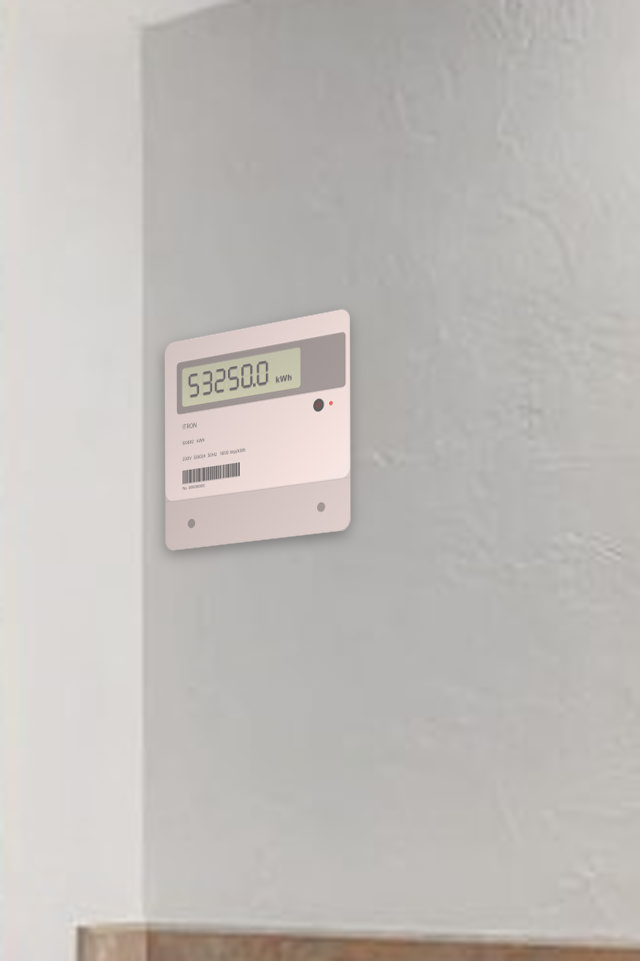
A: 53250.0,kWh
